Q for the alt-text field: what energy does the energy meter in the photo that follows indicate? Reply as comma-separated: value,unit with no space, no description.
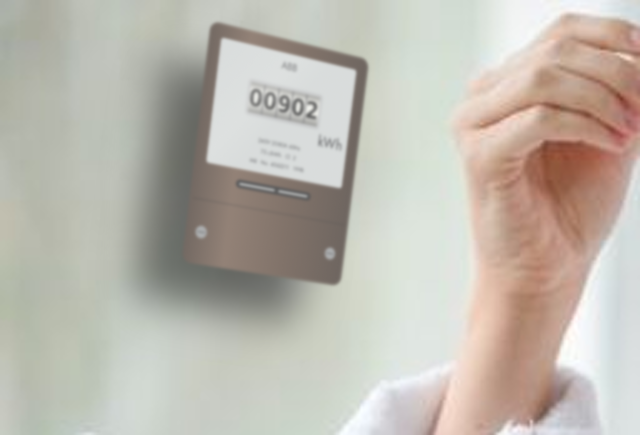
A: 902,kWh
